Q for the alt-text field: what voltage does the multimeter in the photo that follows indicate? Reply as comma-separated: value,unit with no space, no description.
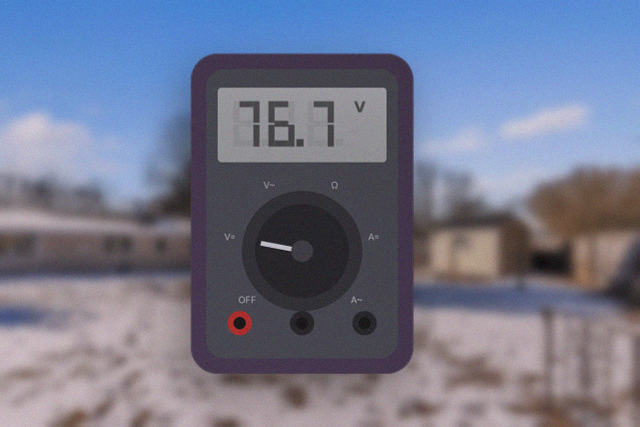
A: 76.7,V
